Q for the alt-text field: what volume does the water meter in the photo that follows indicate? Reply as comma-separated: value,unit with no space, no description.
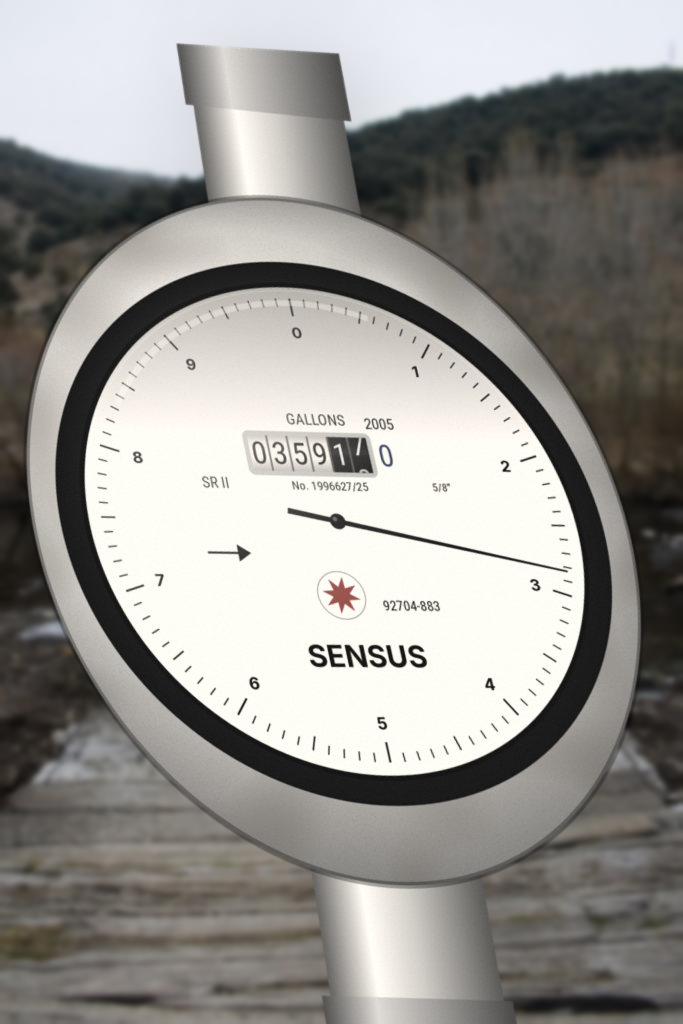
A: 359172.8,gal
